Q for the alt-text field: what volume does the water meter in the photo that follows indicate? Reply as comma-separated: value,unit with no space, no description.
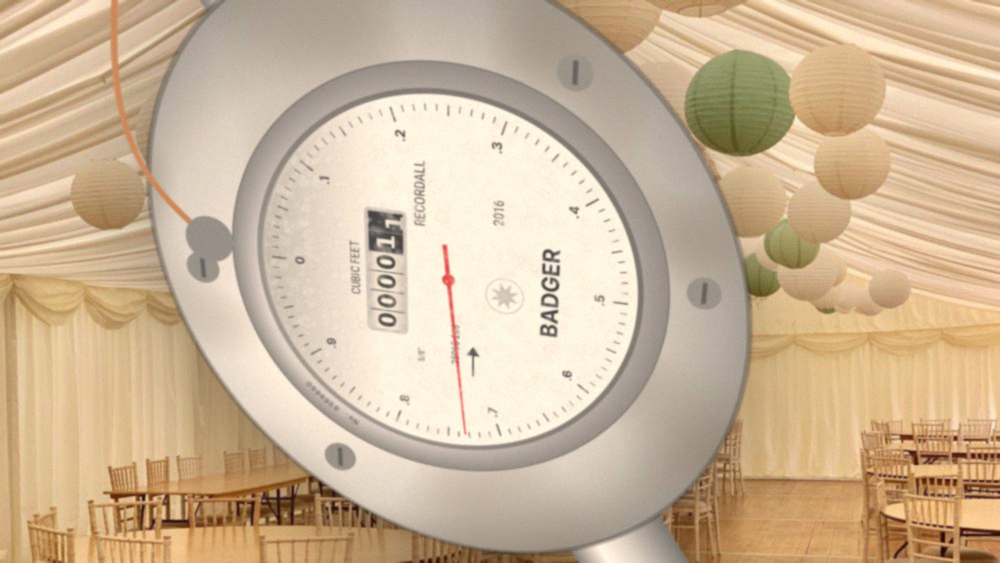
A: 10.73,ft³
